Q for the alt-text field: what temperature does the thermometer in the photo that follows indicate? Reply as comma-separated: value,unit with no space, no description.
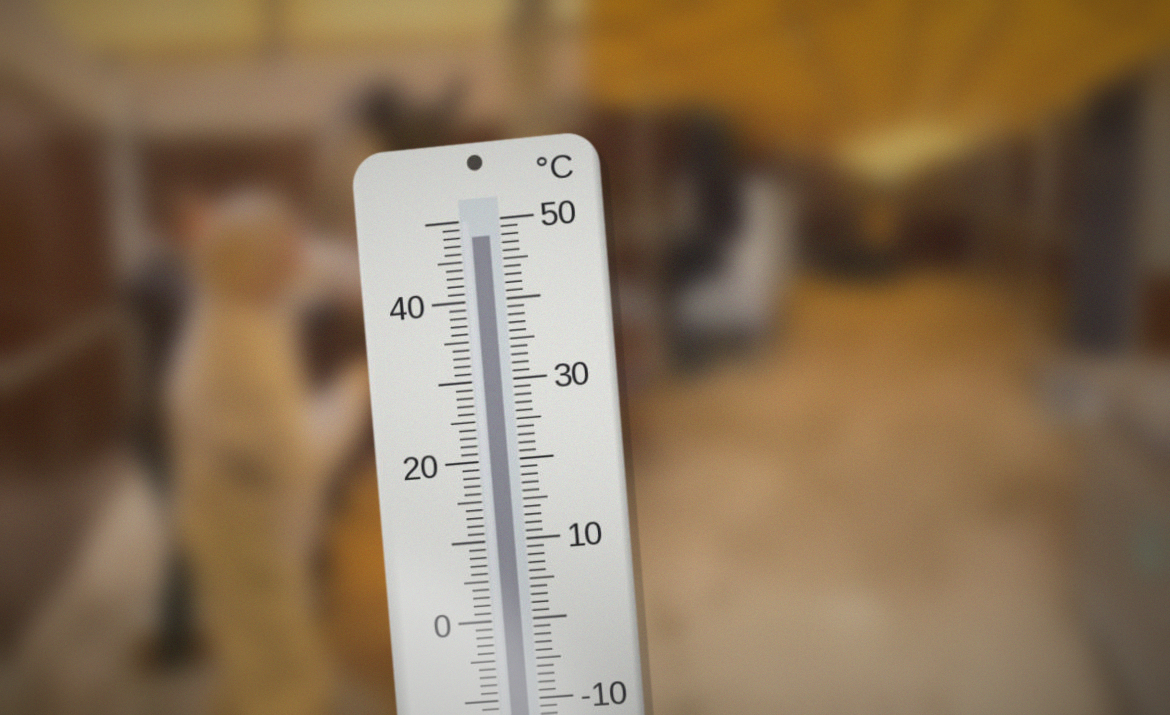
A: 48,°C
